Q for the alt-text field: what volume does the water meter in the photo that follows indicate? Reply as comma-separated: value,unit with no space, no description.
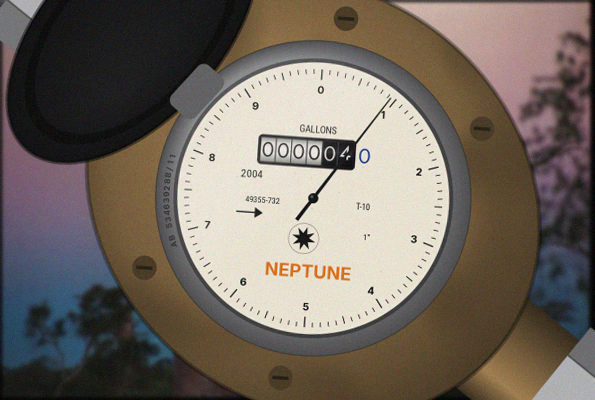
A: 40.9,gal
